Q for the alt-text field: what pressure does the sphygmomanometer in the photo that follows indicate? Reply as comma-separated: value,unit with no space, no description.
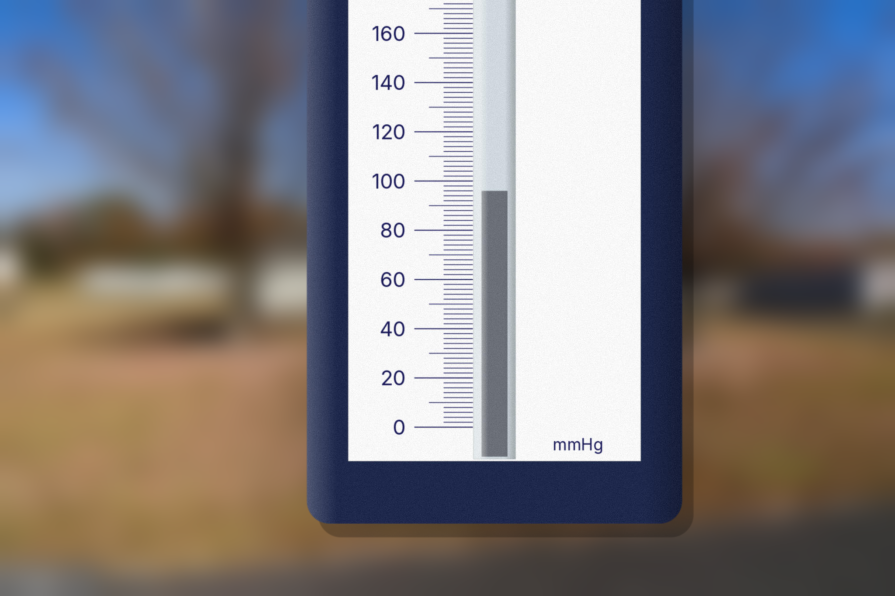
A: 96,mmHg
